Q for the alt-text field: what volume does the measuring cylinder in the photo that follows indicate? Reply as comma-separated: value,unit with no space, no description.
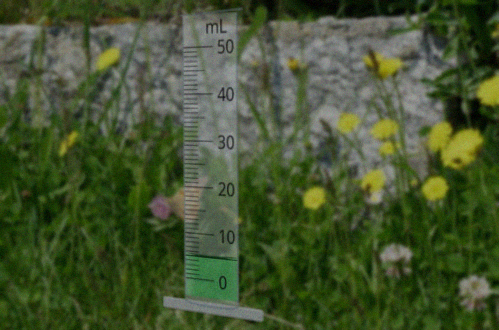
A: 5,mL
